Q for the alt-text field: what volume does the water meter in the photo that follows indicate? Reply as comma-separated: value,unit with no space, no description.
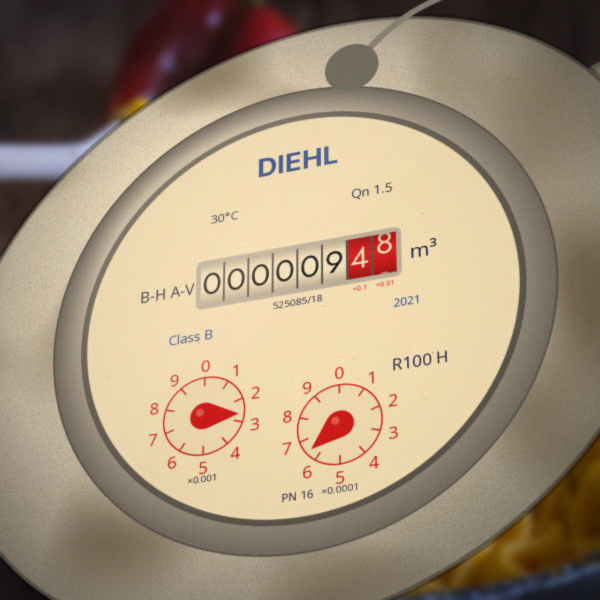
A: 9.4826,m³
